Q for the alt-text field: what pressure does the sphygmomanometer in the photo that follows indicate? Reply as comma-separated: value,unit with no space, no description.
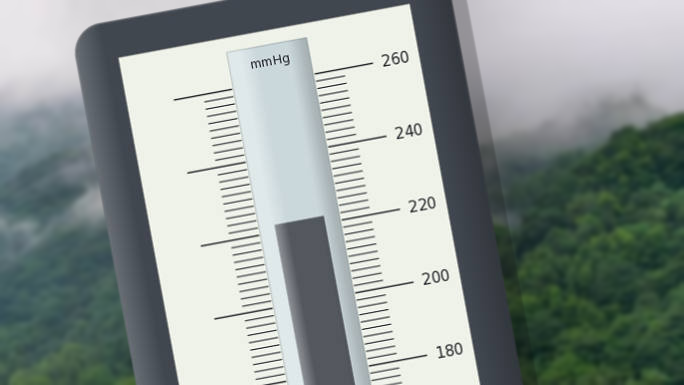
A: 222,mmHg
